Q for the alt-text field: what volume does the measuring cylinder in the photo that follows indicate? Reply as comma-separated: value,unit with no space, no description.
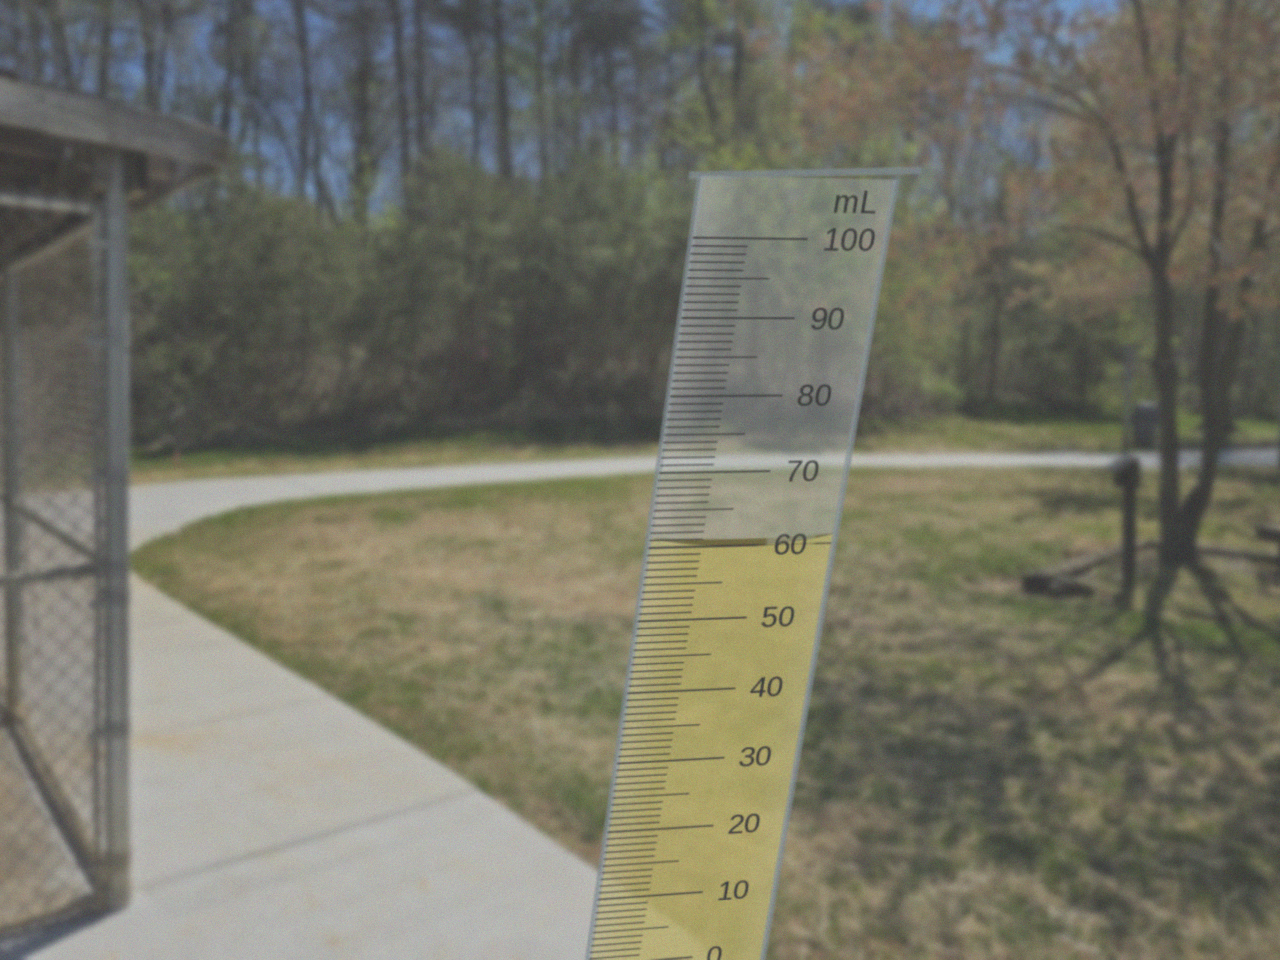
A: 60,mL
